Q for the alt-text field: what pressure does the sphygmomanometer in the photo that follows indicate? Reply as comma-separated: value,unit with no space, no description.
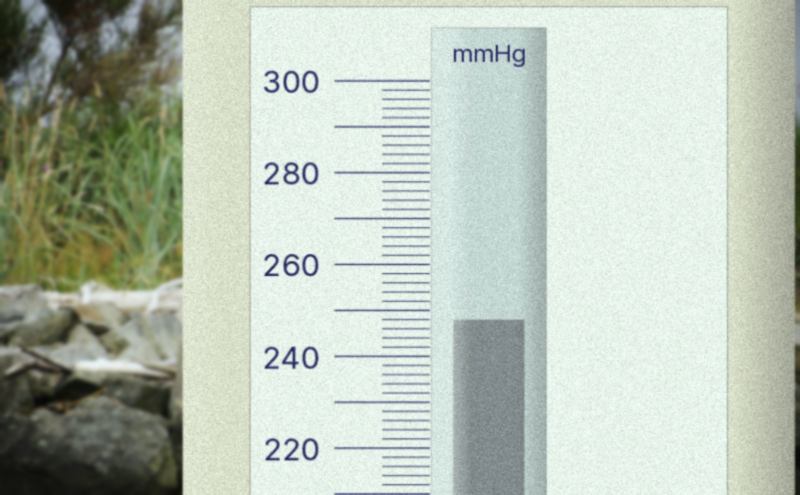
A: 248,mmHg
